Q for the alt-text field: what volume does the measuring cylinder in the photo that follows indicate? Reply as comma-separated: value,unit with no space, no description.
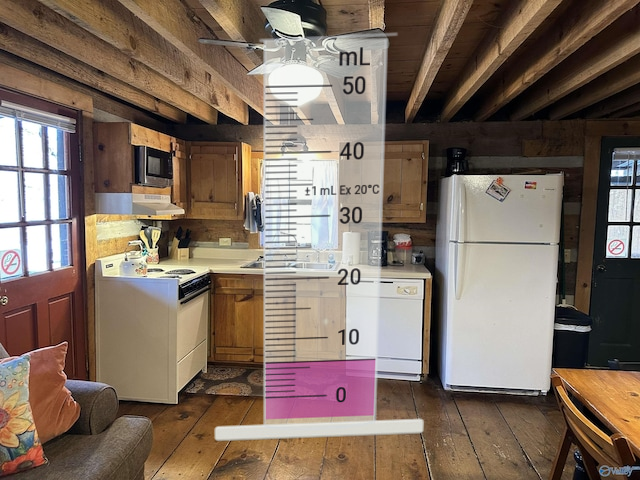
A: 6,mL
